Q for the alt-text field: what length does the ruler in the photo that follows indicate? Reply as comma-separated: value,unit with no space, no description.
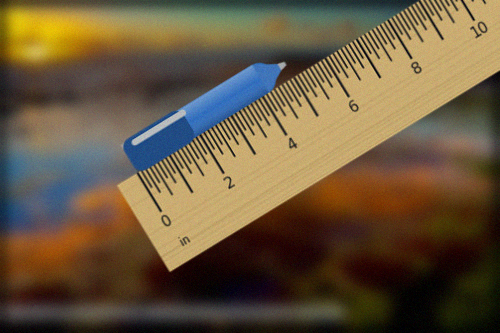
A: 5,in
